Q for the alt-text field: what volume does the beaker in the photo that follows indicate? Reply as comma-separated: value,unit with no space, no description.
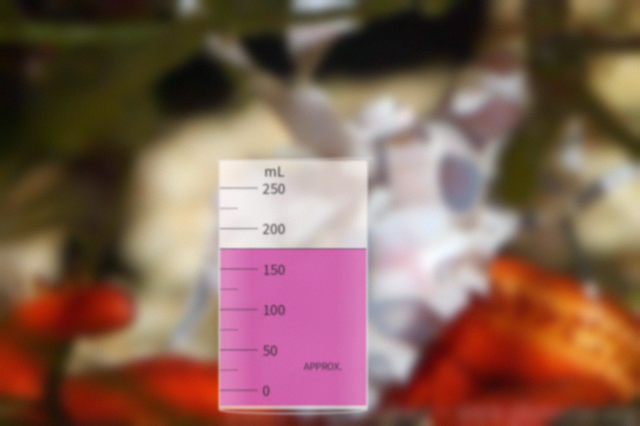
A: 175,mL
